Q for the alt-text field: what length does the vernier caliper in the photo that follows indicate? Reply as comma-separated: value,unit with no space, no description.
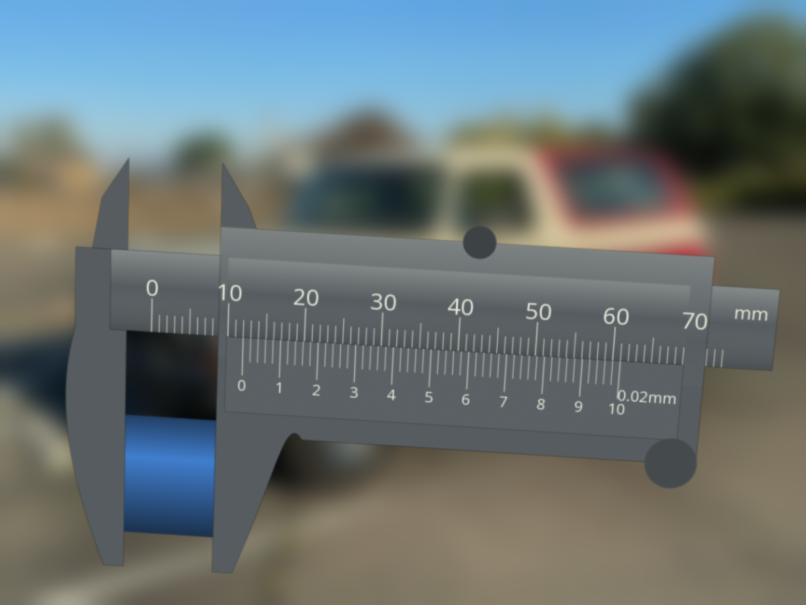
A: 12.0,mm
